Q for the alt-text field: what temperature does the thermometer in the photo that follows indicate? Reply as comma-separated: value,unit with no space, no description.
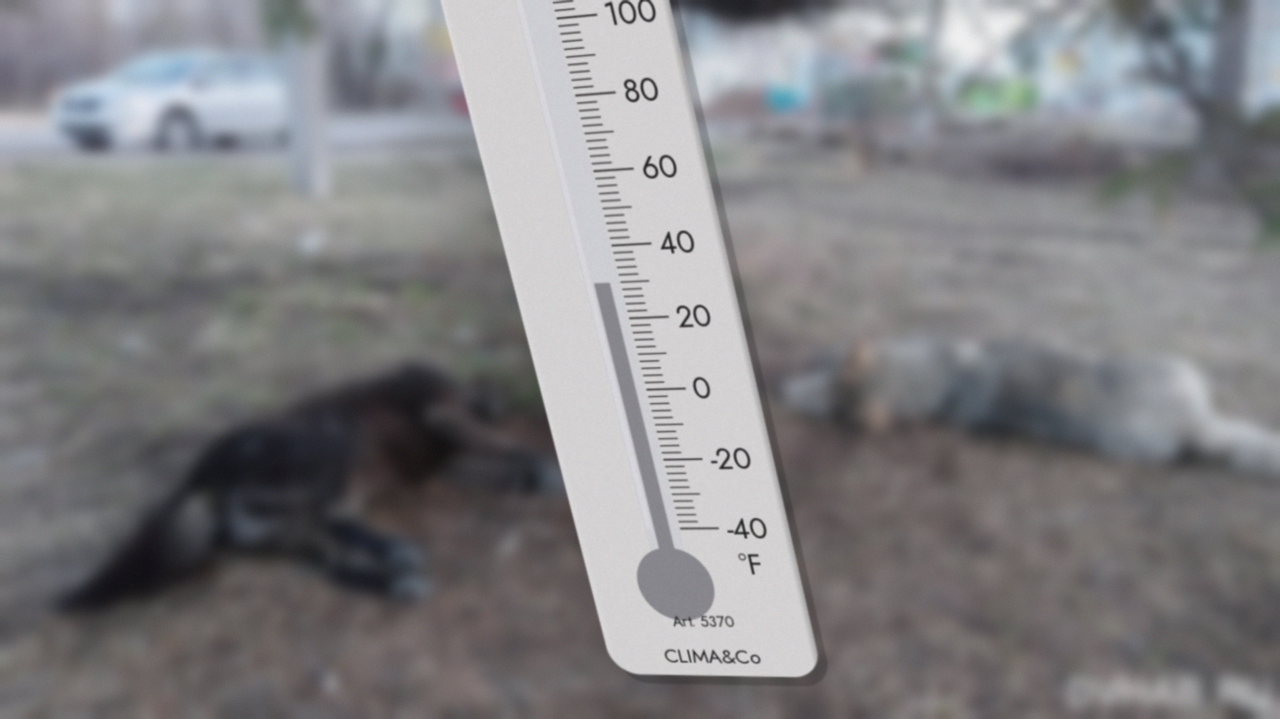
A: 30,°F
